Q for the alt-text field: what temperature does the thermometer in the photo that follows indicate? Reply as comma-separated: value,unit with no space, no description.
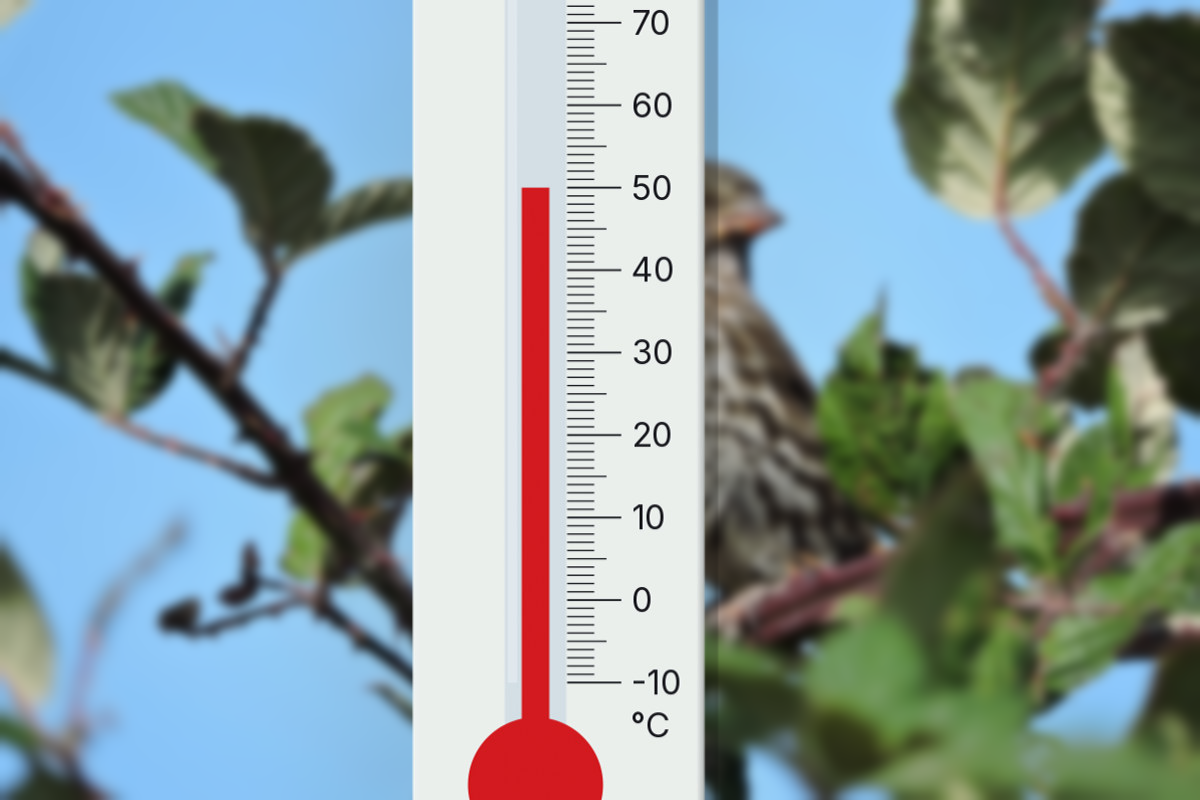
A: 50,°C
